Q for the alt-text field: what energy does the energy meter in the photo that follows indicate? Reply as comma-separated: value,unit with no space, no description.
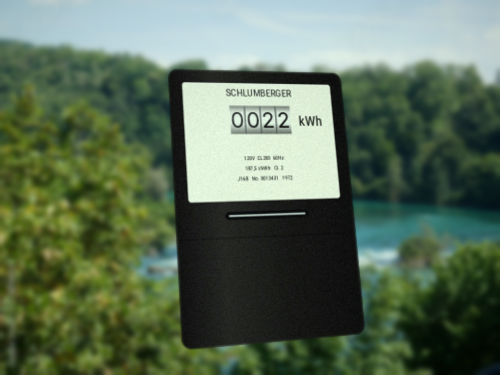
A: 22,kWh
